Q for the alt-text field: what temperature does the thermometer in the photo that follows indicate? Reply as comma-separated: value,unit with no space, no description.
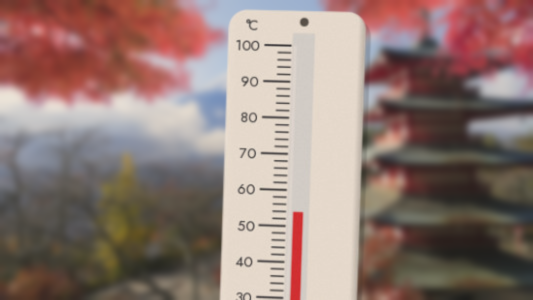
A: 54,°C
